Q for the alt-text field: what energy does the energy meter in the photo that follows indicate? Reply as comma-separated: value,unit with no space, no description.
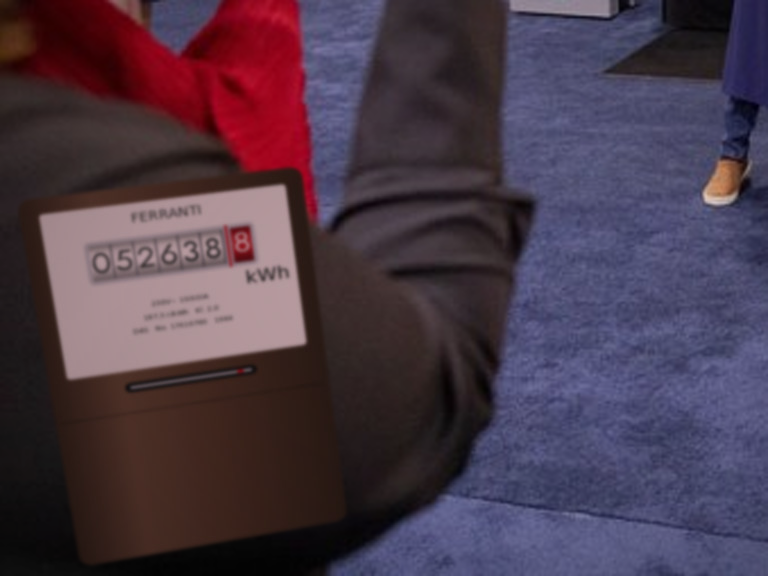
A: 52638.8,kWh
